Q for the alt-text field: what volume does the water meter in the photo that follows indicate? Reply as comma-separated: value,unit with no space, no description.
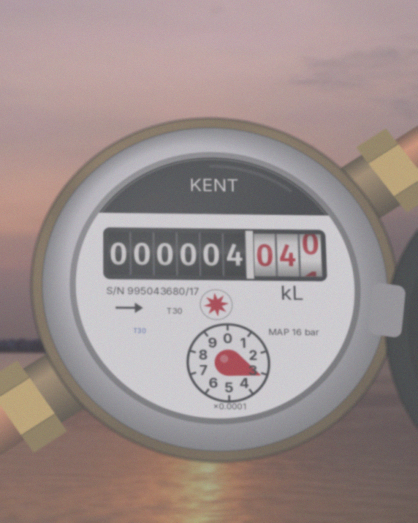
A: 4.0403,kL
